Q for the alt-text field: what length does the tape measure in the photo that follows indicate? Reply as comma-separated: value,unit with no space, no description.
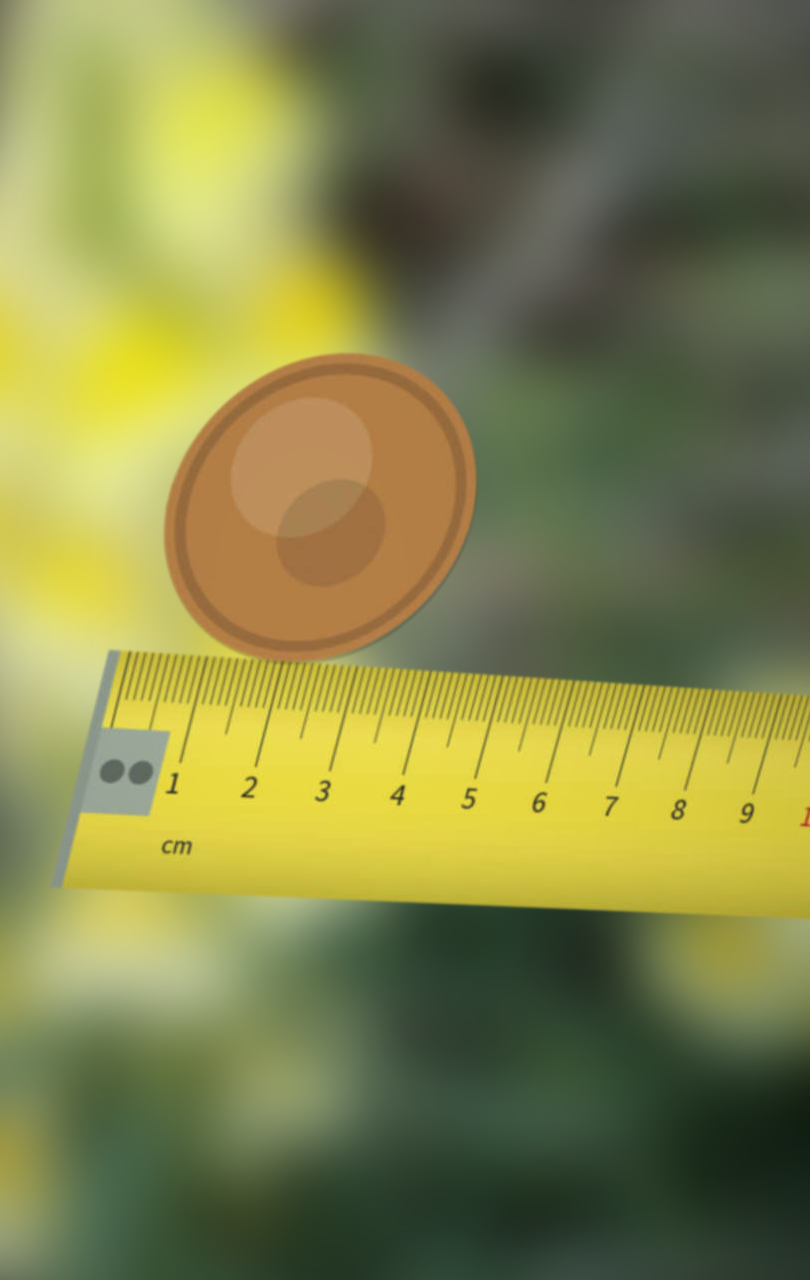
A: 4,cm
